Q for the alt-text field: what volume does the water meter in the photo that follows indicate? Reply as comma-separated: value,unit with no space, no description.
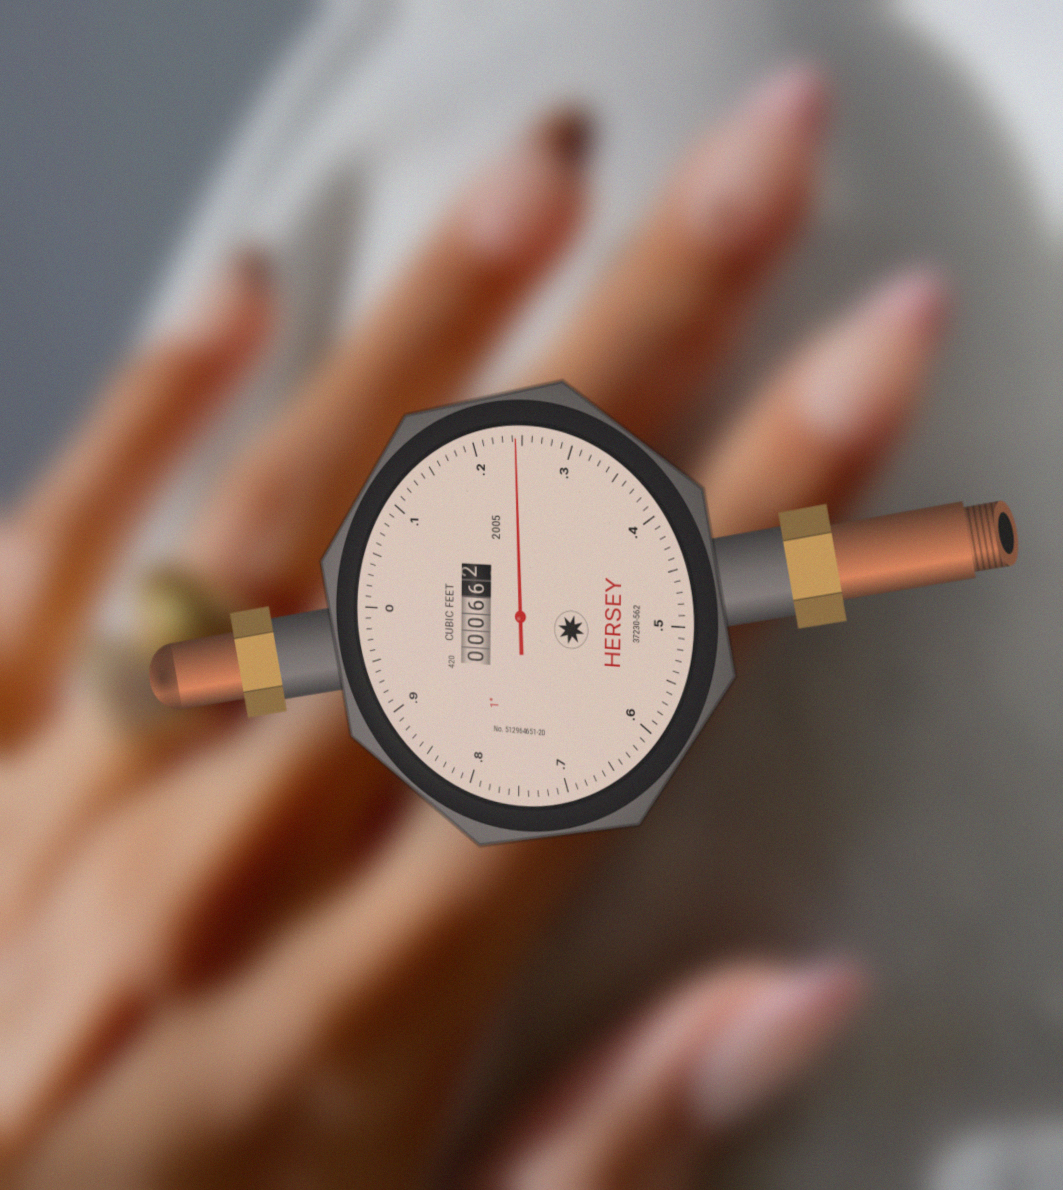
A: 662.24,ft³
